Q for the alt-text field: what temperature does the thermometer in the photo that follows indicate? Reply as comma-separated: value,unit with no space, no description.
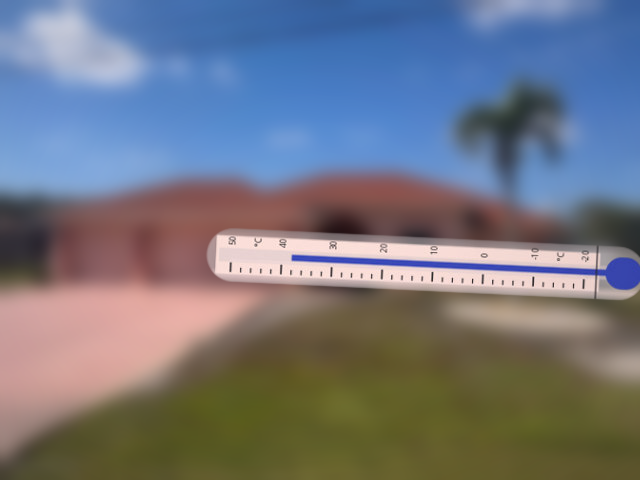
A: 38,°C
